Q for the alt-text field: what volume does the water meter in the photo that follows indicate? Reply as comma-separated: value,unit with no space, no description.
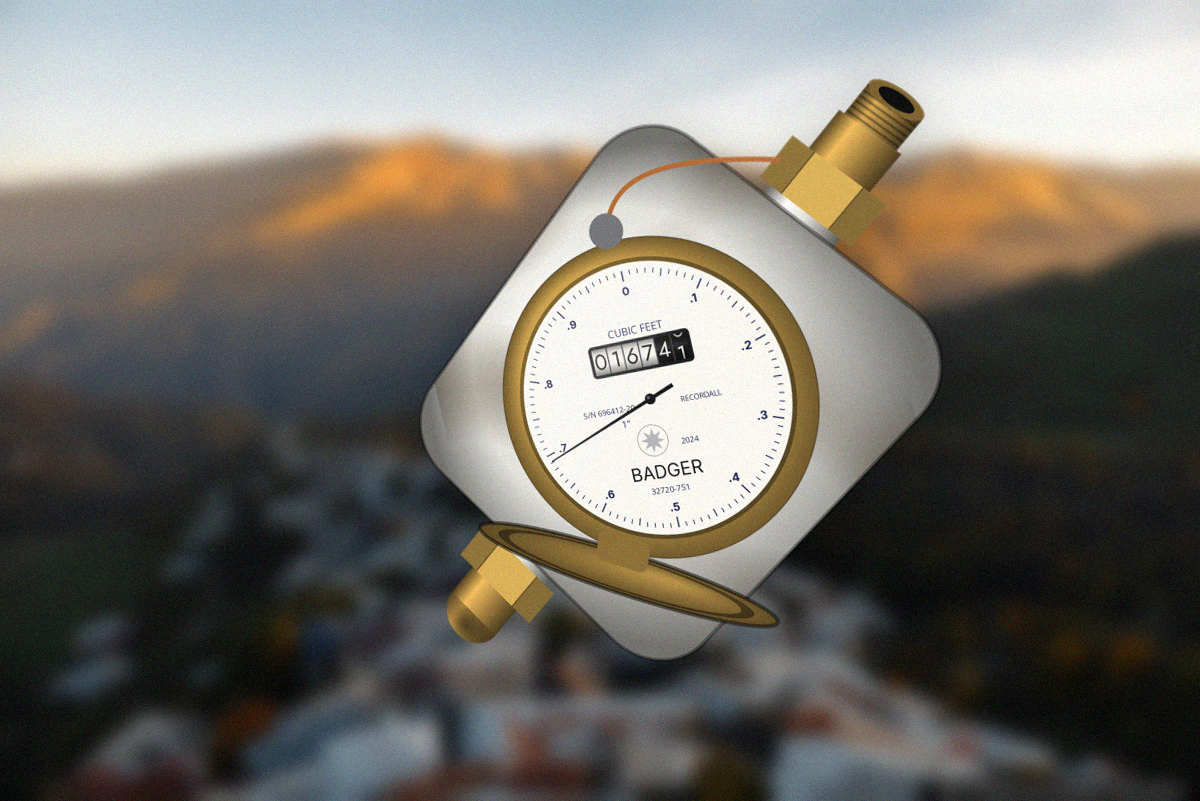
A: 16740.69,ft³
